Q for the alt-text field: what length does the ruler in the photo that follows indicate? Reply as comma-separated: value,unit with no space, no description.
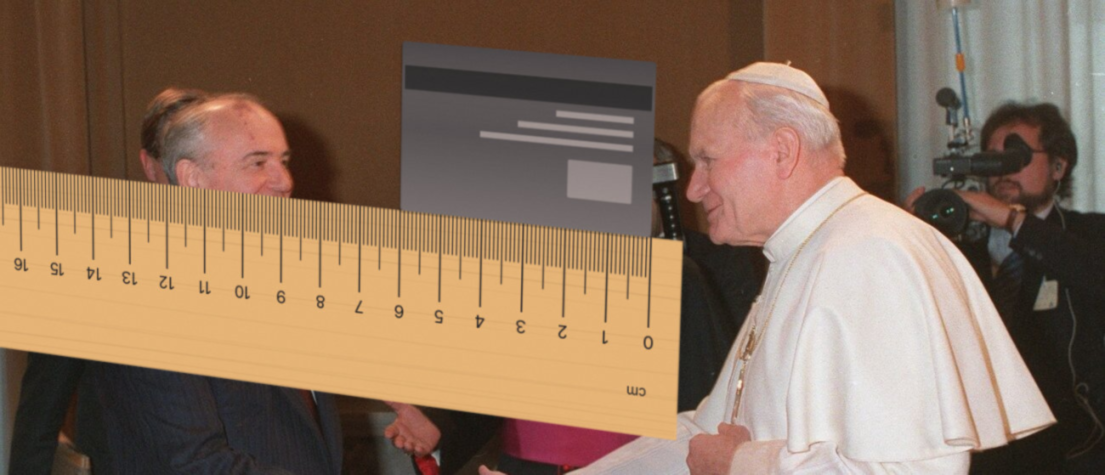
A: 6,cm
